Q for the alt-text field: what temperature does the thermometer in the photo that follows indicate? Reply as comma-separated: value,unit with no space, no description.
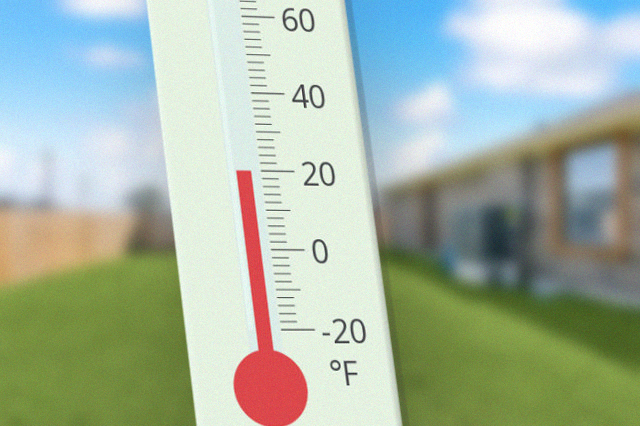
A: 20,°F
